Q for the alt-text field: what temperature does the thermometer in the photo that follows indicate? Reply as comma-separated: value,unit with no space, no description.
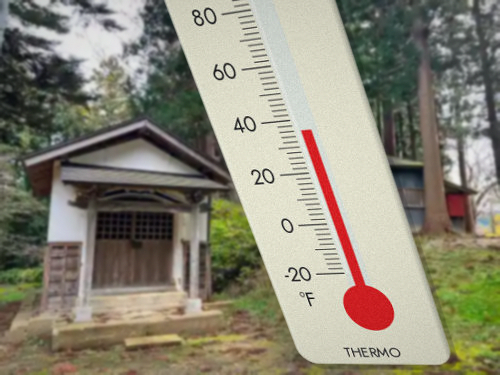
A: 36,°F
